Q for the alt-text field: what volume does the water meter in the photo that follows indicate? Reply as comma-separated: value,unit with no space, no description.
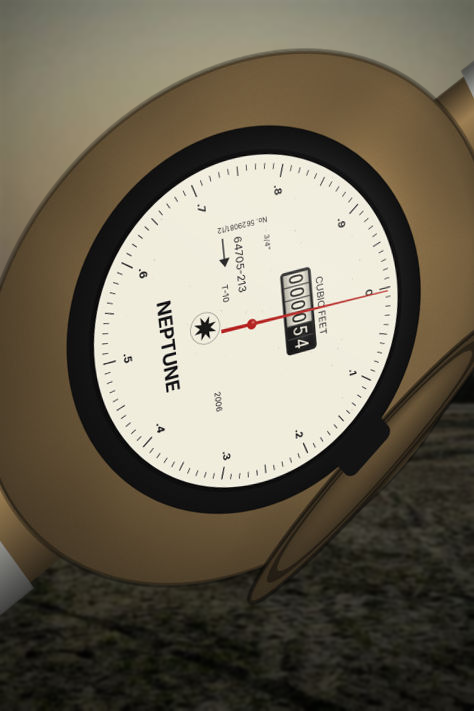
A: 54.00,ft³
